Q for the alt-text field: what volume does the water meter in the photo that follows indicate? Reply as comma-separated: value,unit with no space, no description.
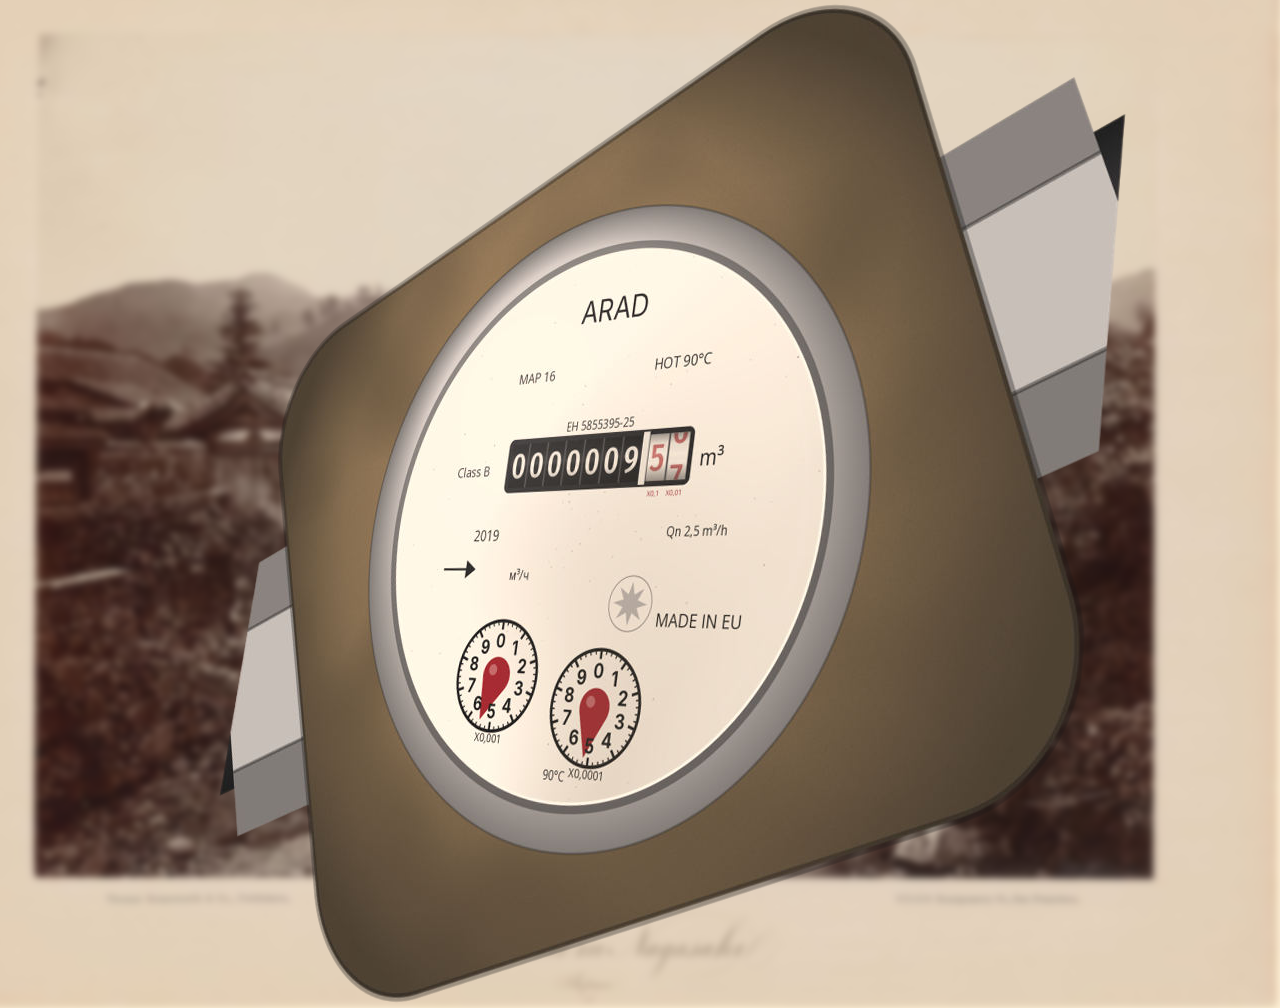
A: 9.5655,m³
